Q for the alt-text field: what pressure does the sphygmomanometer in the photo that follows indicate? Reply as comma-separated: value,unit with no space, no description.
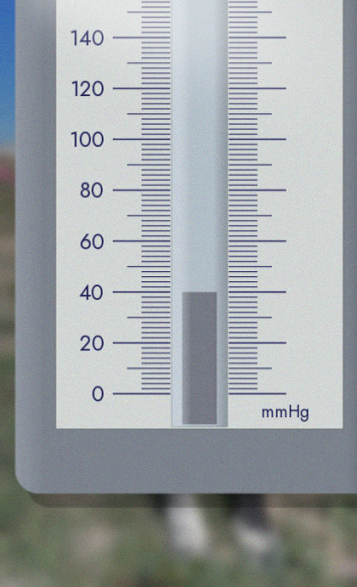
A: 40,mmHg
